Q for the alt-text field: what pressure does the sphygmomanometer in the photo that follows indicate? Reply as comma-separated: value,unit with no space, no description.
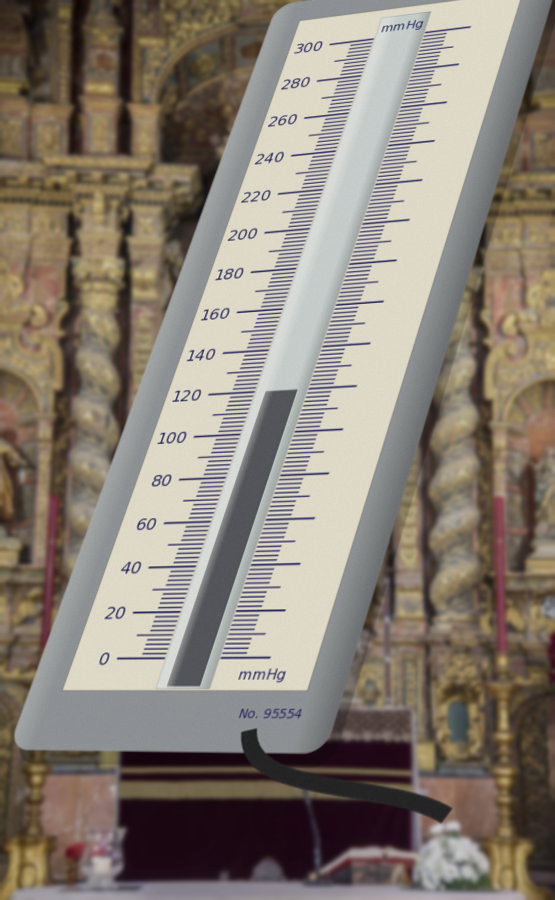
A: 120,mmHg
